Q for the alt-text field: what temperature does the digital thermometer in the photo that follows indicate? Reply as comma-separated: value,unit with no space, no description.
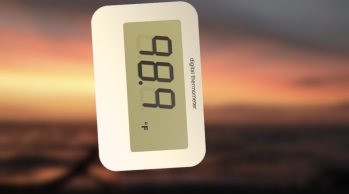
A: 98.9,°F
